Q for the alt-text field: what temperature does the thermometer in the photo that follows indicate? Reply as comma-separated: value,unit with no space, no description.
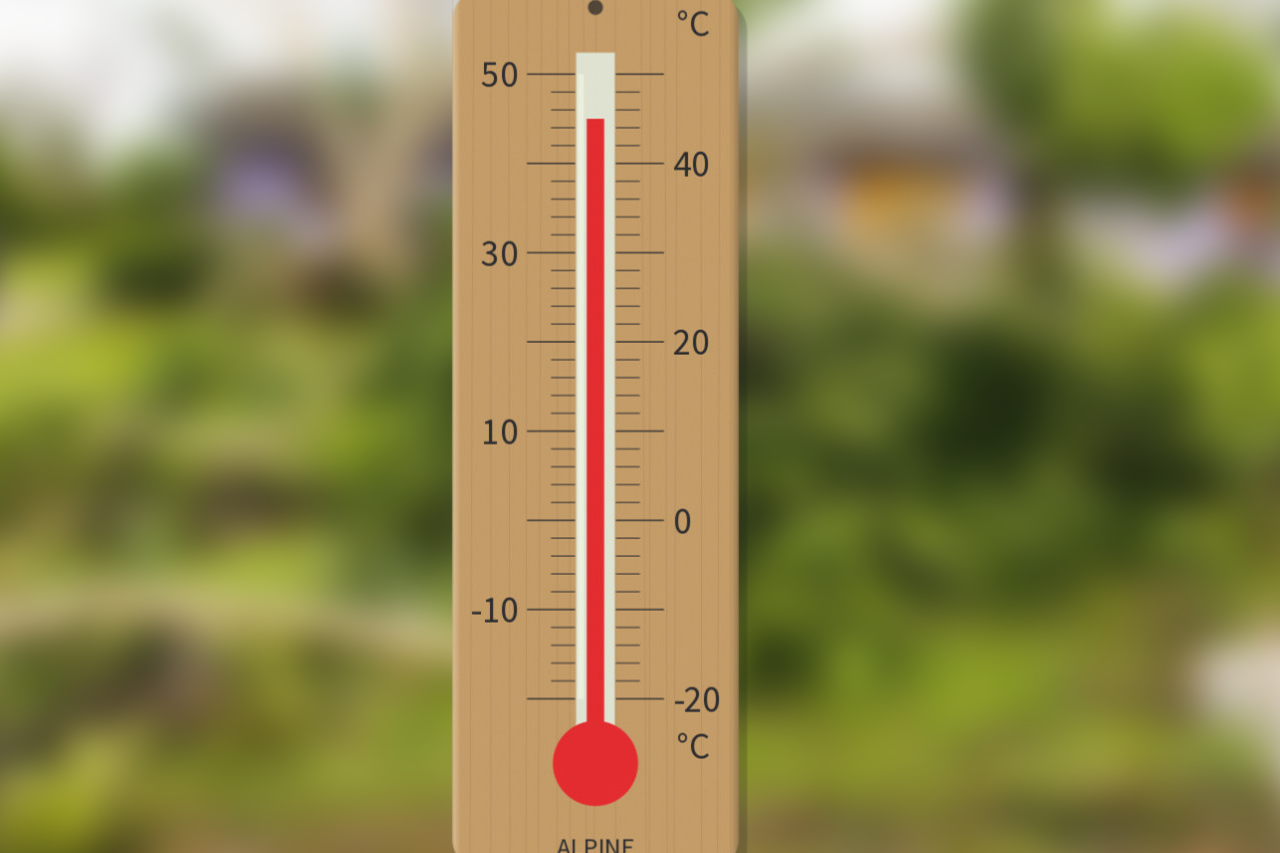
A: 45,°C
